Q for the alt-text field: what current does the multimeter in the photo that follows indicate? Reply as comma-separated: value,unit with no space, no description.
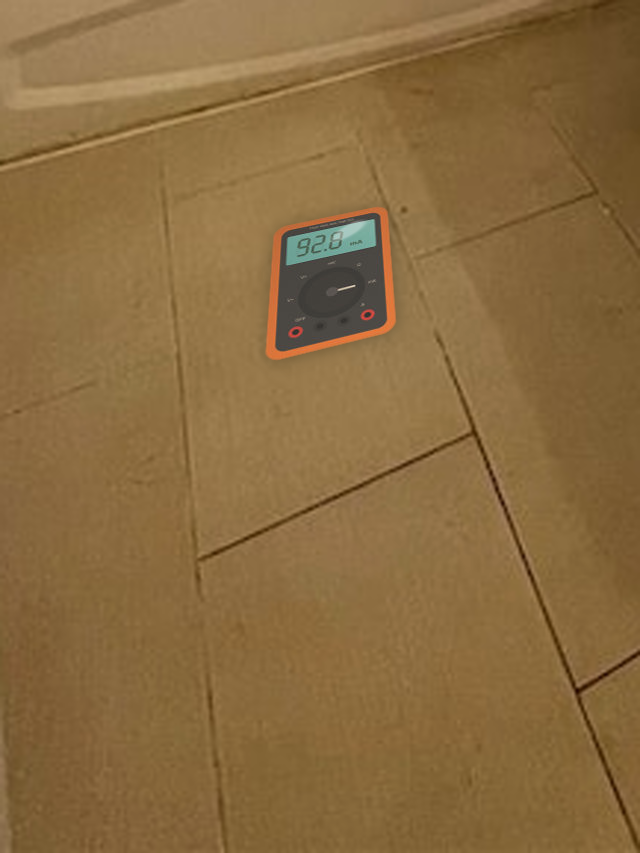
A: 92.8,mA
